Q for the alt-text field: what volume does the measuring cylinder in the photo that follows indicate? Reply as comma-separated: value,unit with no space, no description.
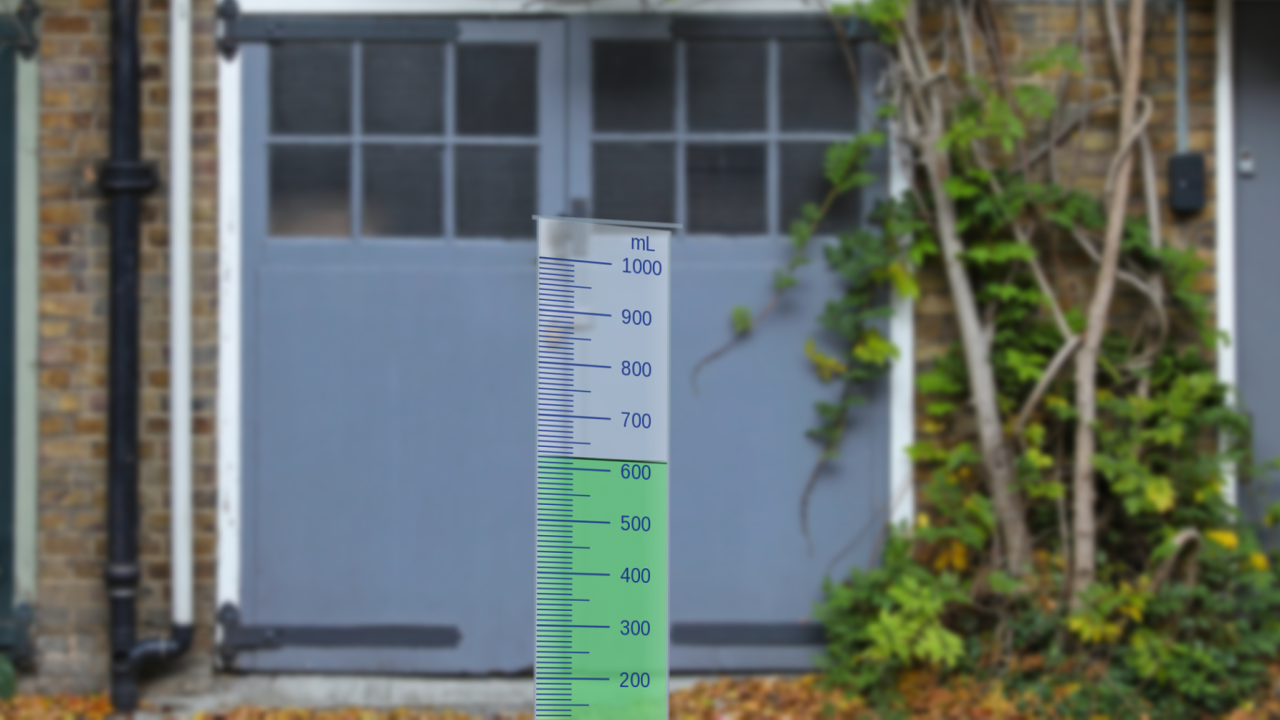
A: 620,mL
